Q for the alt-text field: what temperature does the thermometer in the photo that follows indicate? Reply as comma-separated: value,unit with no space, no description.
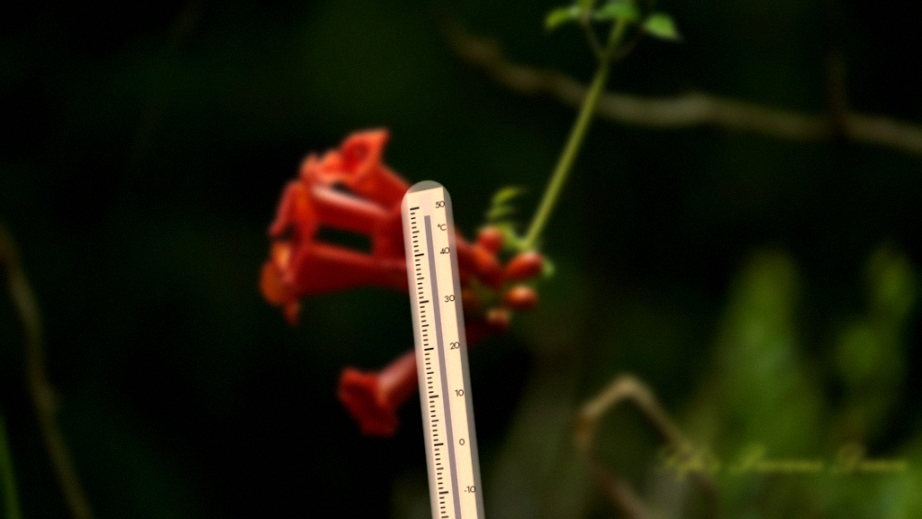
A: 48,°C
